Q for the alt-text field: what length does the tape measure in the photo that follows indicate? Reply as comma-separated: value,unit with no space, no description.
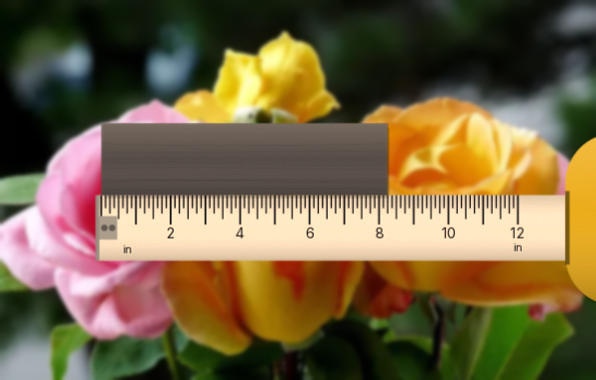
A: 8.25,in
